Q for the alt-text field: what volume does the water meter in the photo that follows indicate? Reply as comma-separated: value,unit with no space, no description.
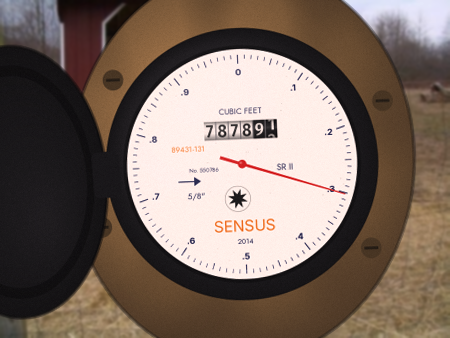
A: 787891.30,ft³
